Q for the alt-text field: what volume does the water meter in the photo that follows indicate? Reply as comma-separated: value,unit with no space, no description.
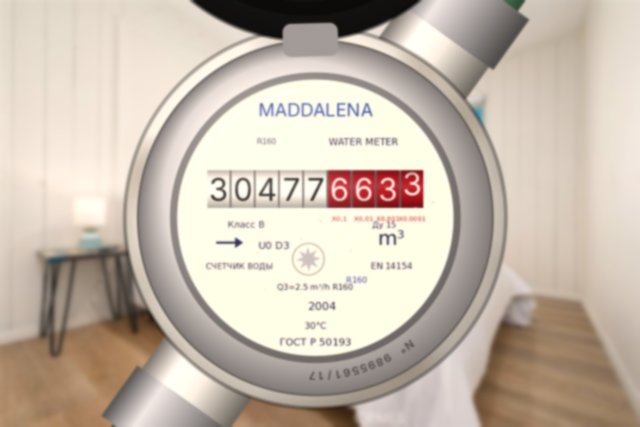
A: 30477.6633,m³
